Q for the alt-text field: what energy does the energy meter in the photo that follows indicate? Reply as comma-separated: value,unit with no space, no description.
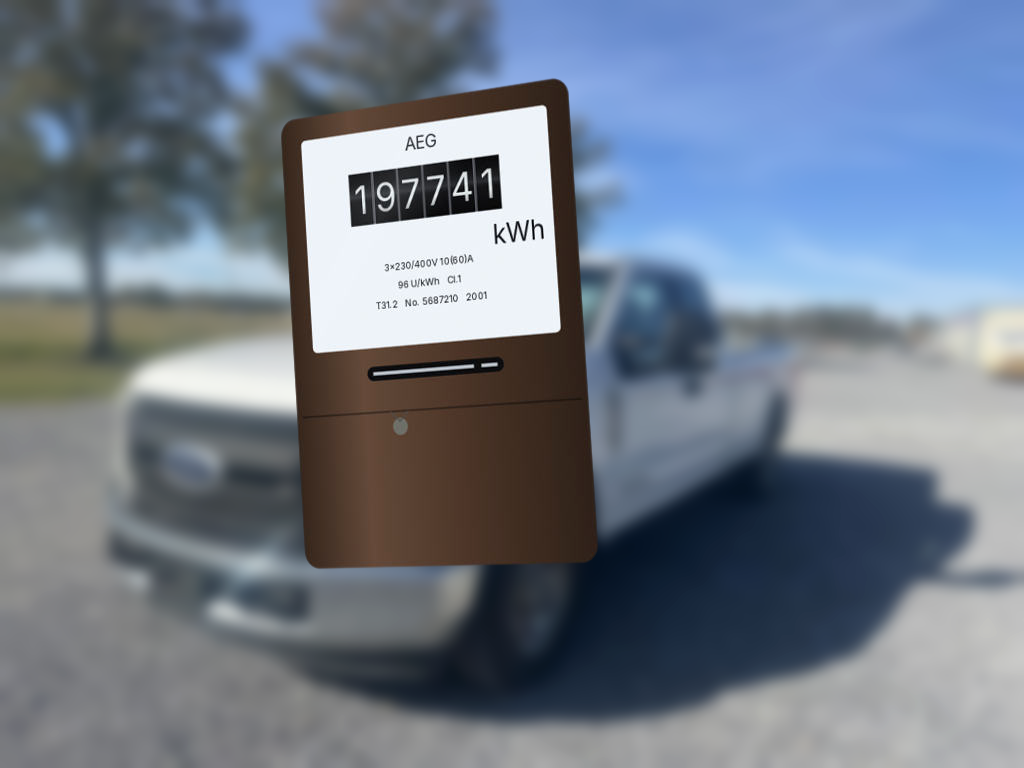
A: 197741,kWh
